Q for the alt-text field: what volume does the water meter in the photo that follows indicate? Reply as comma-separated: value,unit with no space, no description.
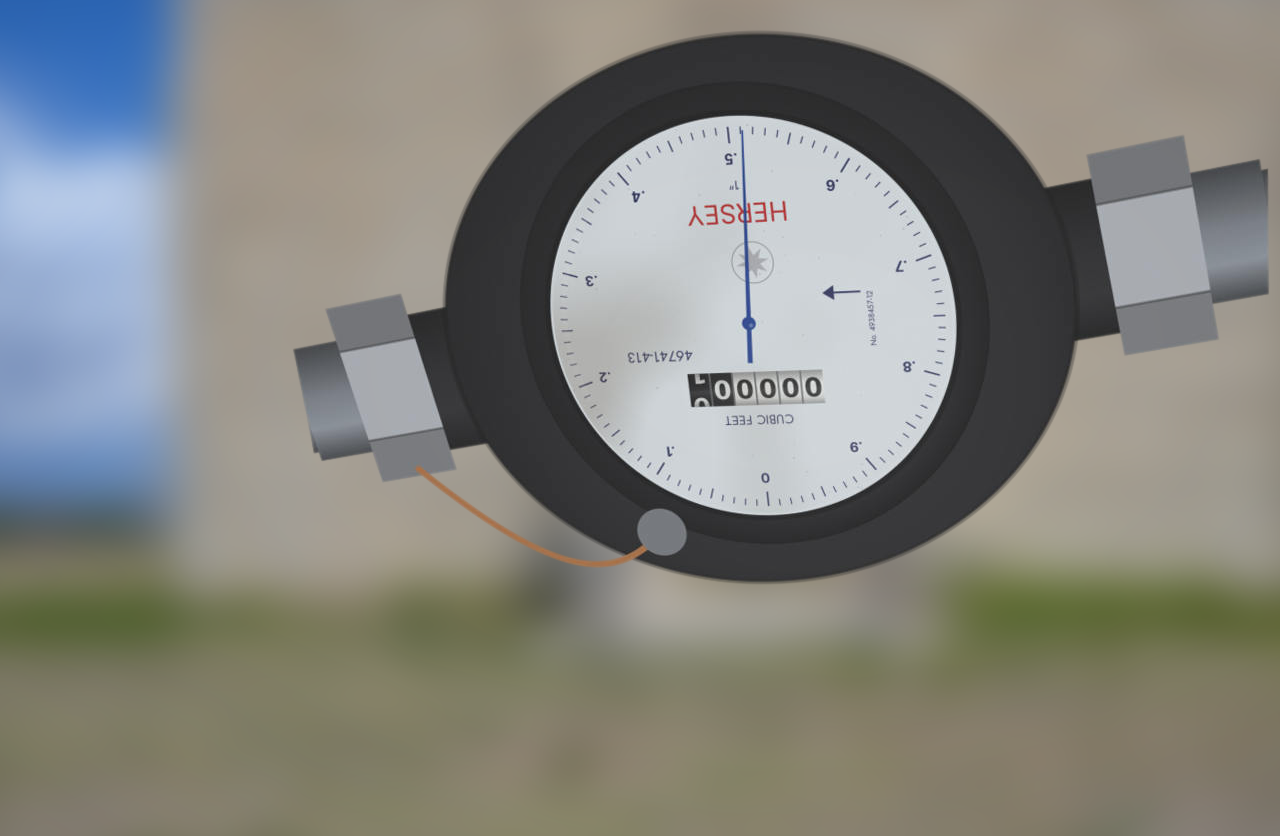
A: 0.51,ft³
